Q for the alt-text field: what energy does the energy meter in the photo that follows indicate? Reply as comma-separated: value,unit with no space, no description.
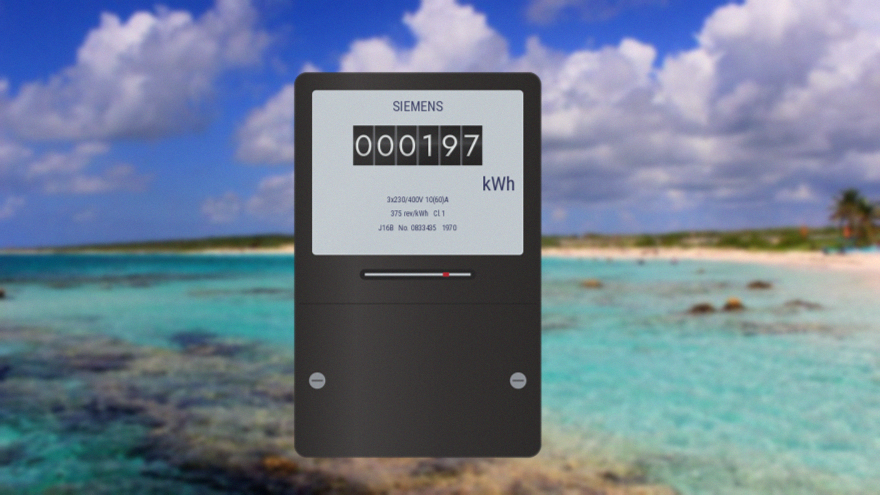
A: 197,kWh
